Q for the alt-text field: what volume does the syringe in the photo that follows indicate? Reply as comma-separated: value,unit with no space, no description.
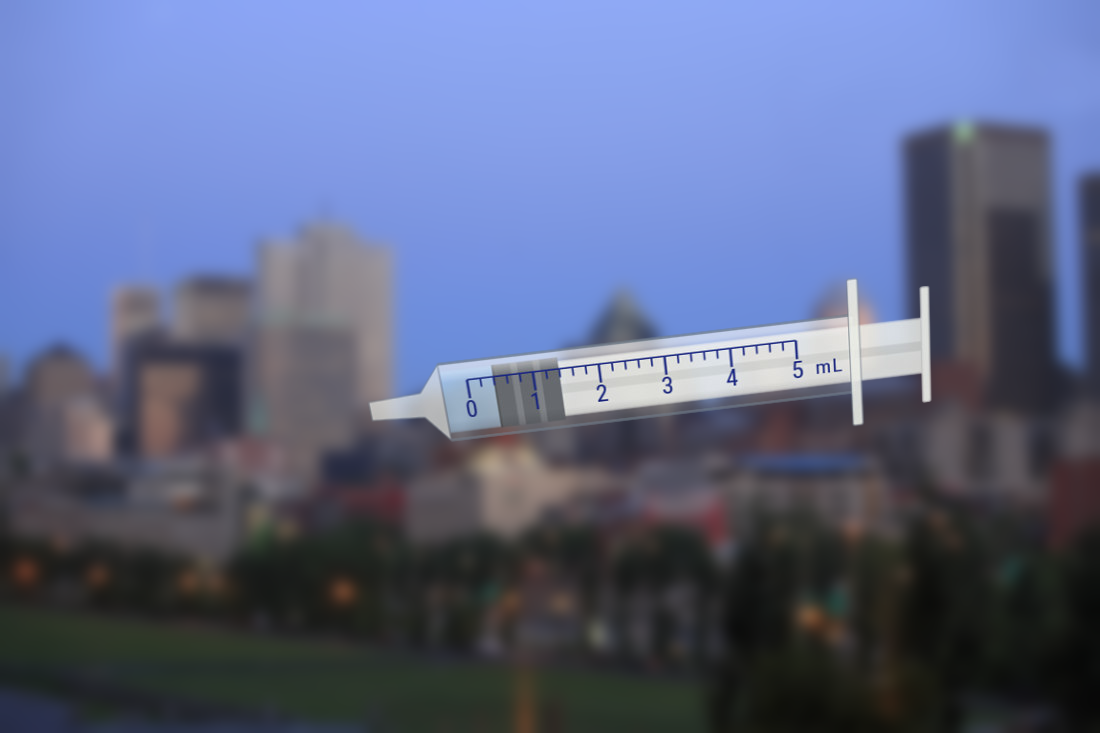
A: 0.4,mL
